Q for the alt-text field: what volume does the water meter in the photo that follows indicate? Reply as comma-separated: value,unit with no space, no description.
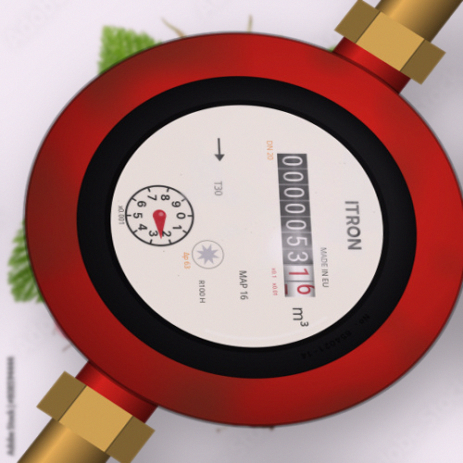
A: 53.162,m³
